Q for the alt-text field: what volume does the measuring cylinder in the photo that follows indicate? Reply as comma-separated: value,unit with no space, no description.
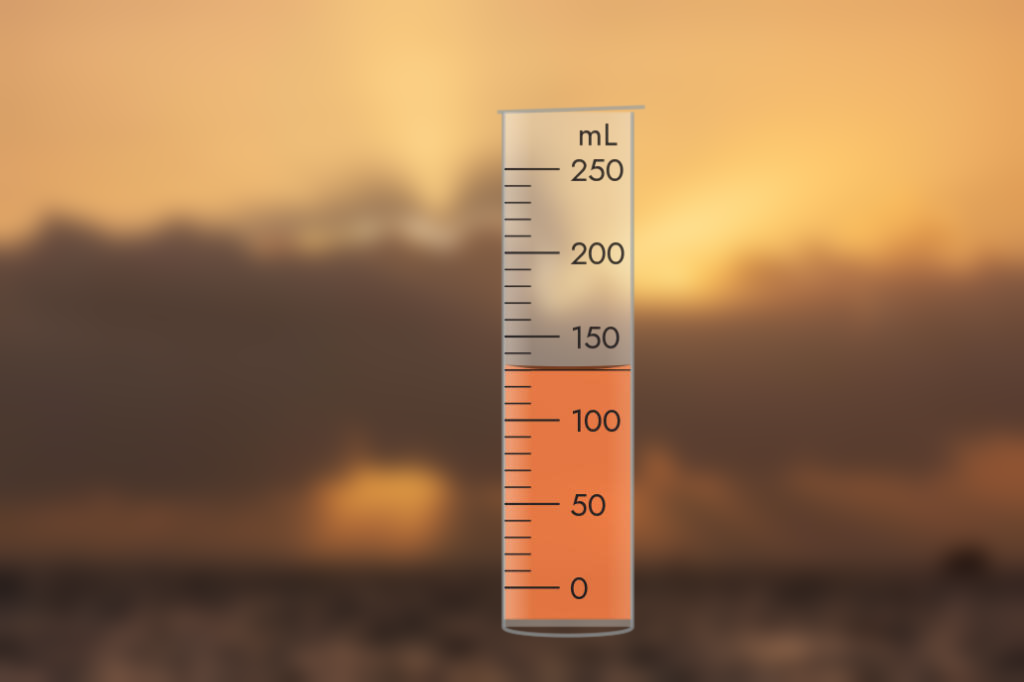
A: 130,mL
